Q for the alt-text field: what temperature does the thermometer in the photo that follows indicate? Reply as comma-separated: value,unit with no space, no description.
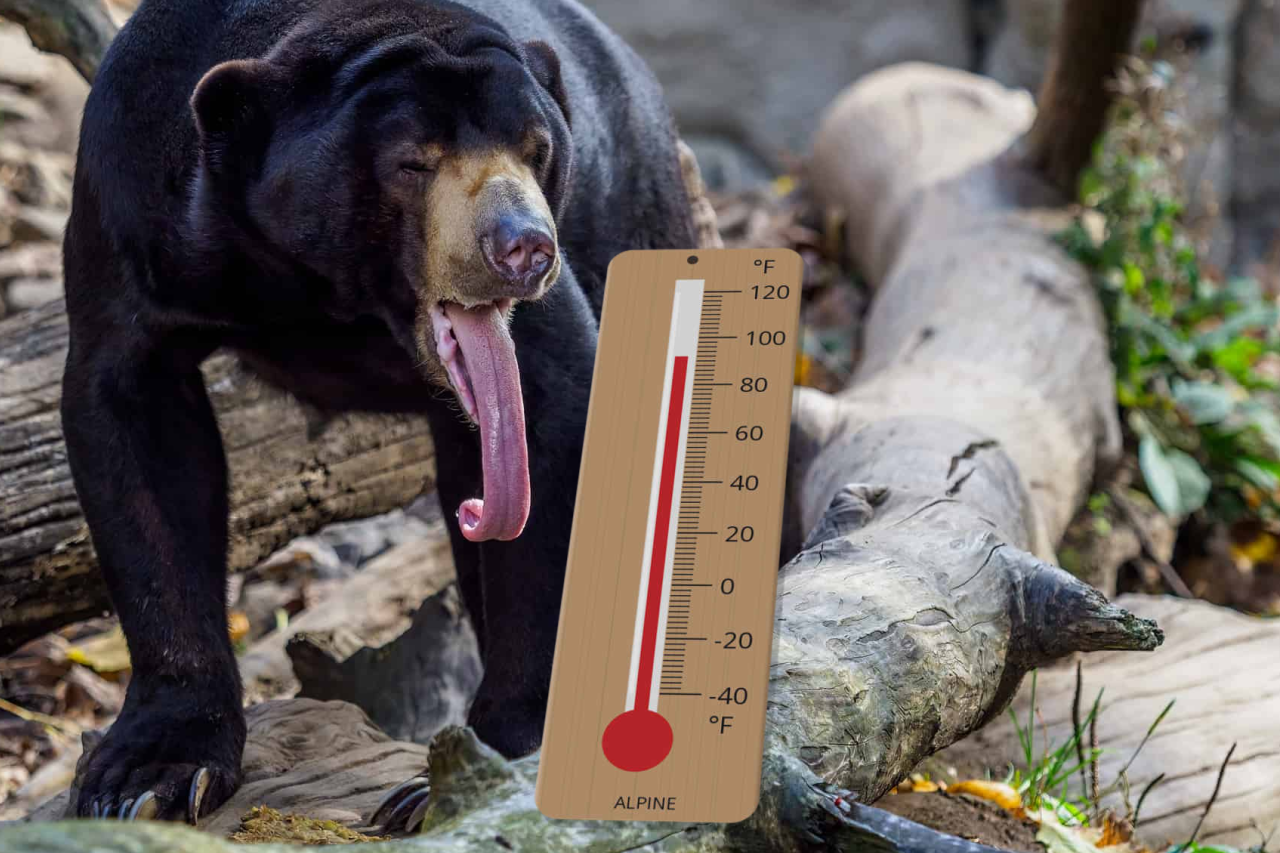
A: 92,°F
